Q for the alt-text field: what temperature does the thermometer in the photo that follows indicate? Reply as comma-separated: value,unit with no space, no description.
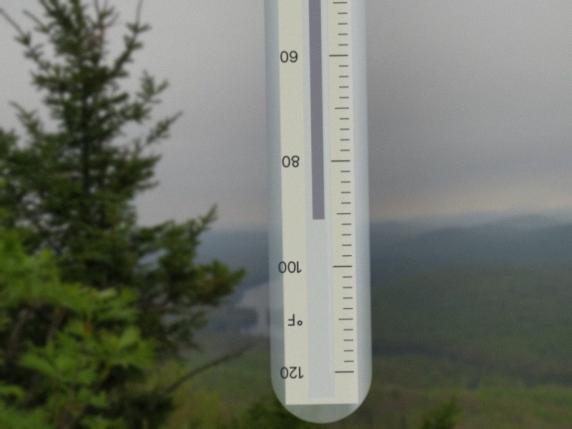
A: 91,°F
